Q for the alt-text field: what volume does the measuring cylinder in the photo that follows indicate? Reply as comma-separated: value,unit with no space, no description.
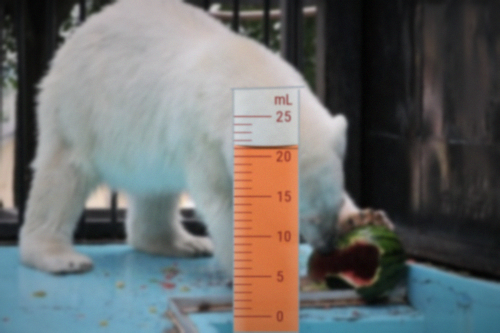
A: 21,mL
